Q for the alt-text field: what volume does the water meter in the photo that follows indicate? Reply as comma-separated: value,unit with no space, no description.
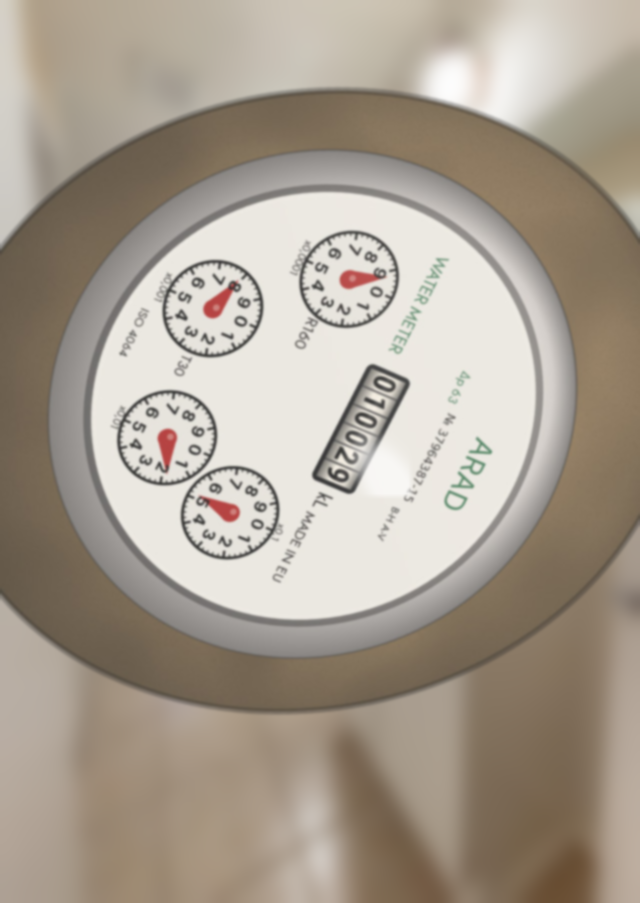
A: 10029.5179,kL
